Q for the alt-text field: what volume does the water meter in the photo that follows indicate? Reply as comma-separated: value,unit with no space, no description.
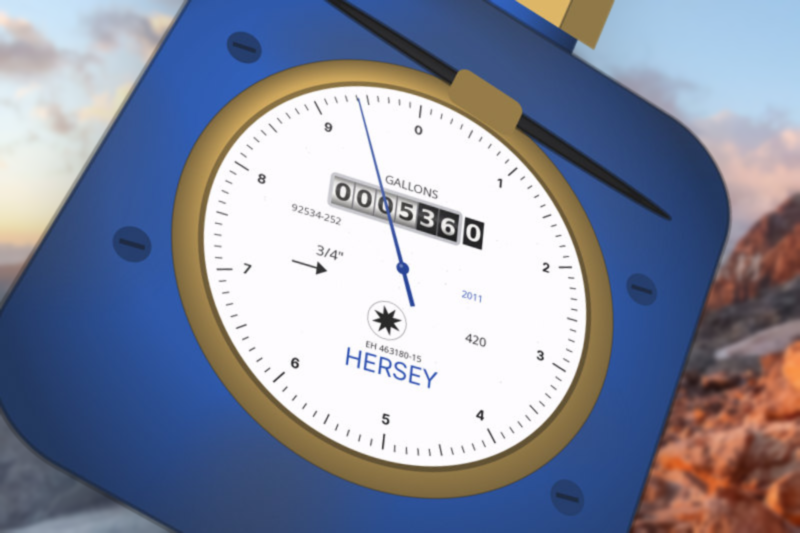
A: 5359.4,gal
